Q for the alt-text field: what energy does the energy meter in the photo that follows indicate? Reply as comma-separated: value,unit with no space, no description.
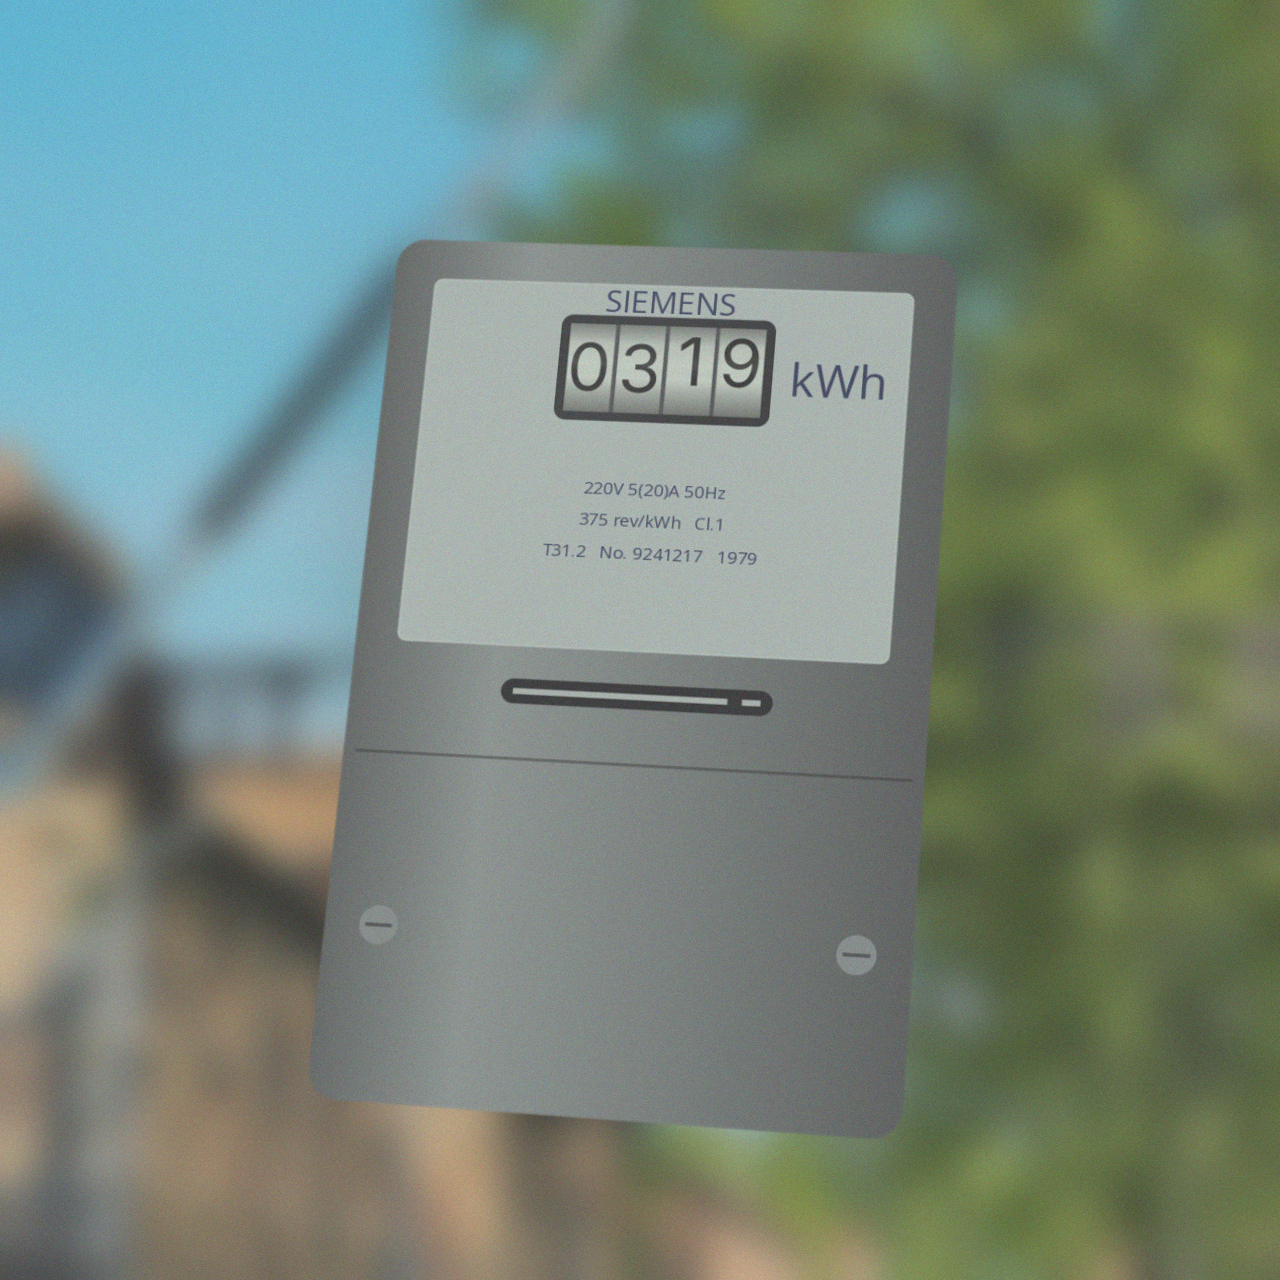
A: 319,kWh
